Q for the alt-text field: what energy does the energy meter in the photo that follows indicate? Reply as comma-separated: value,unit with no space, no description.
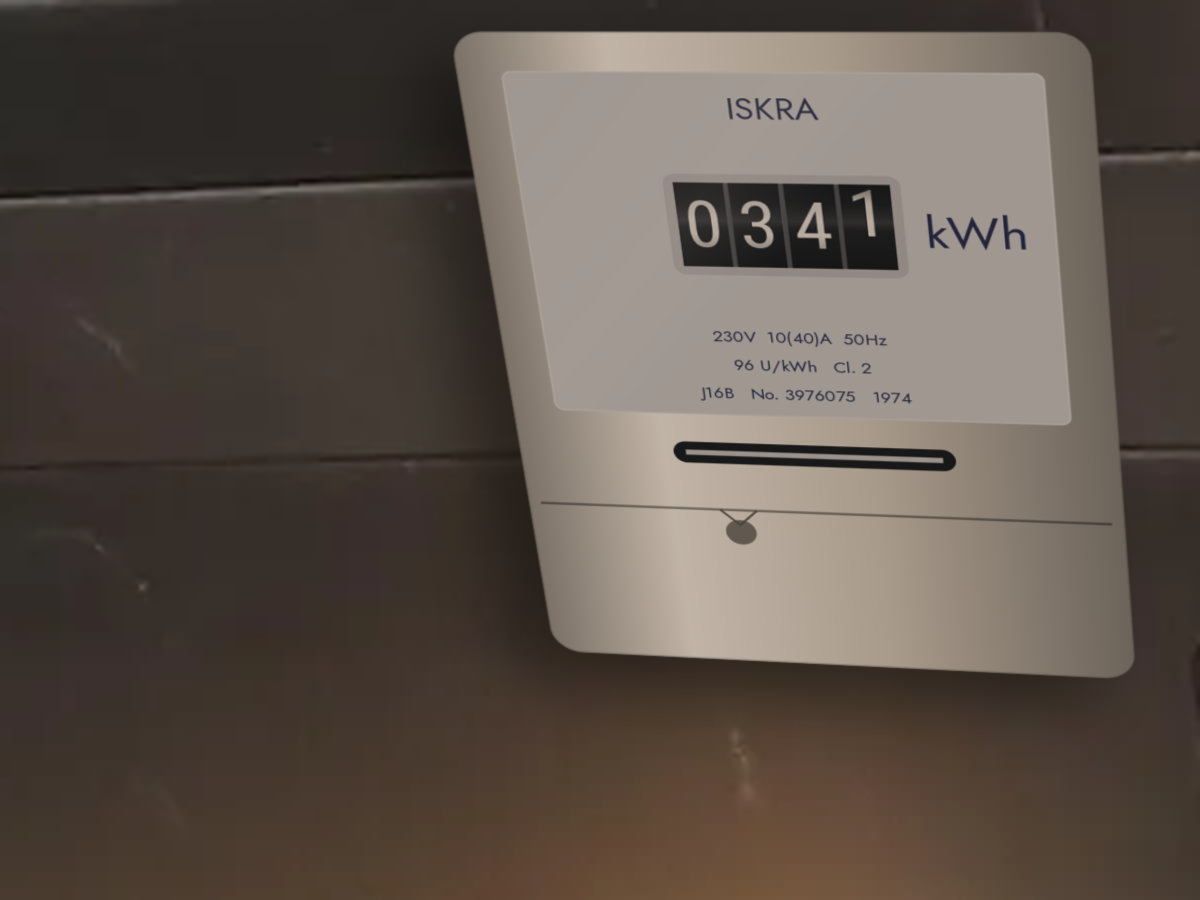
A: 341,kWh
